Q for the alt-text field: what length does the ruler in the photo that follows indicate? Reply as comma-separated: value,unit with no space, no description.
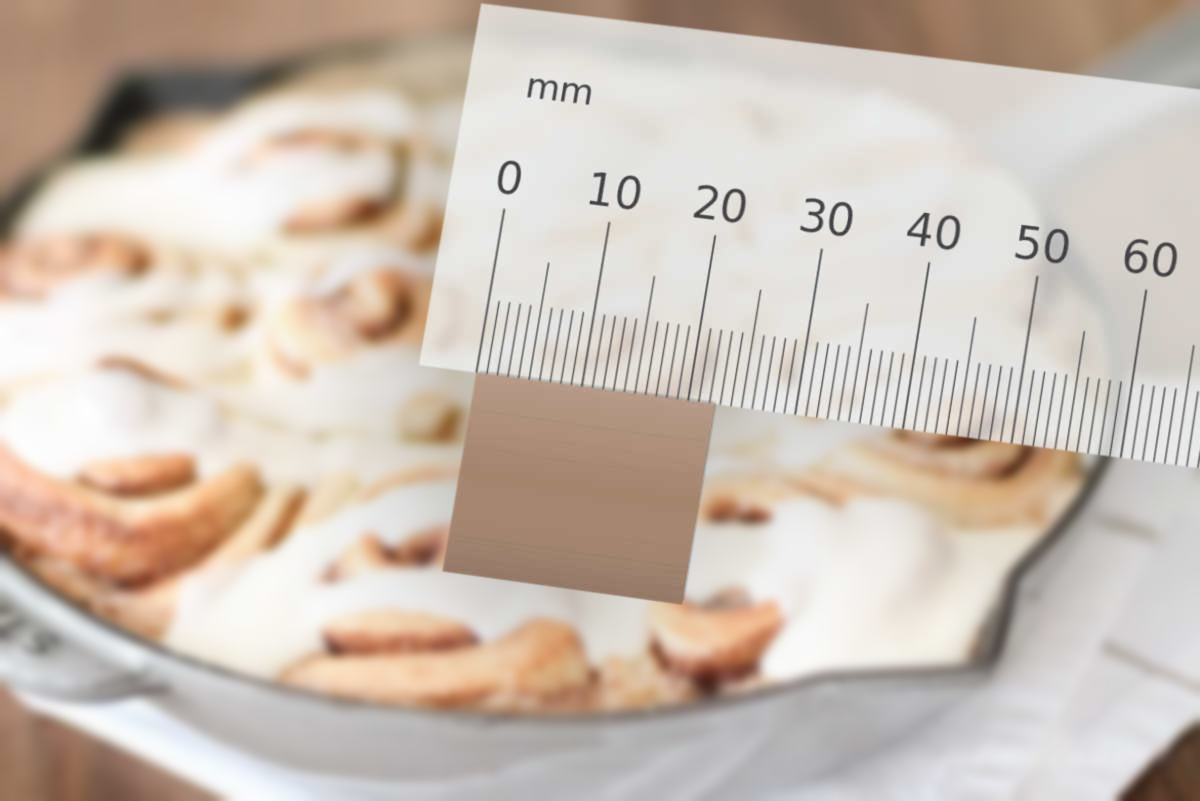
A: 22.5,mm
